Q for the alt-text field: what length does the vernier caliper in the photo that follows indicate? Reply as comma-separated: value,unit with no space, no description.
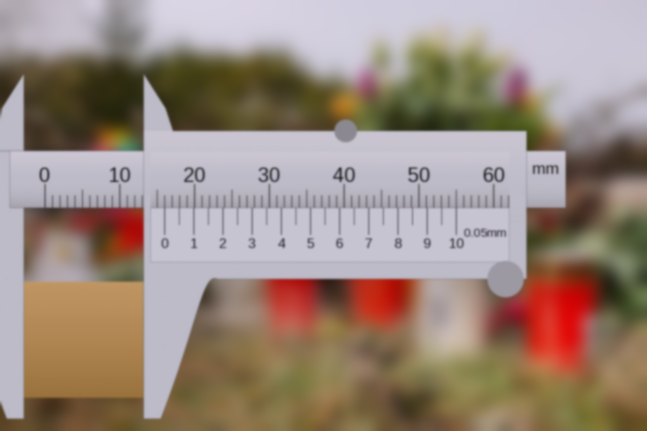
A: 16.0,mm
